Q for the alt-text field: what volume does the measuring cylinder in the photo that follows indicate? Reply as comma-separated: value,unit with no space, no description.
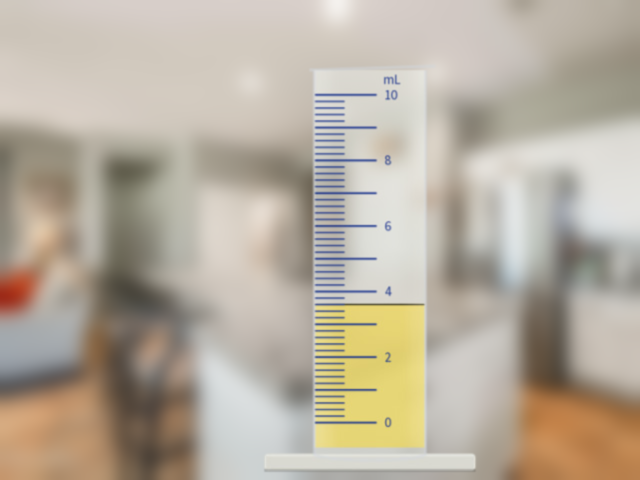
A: 3.6,mL
